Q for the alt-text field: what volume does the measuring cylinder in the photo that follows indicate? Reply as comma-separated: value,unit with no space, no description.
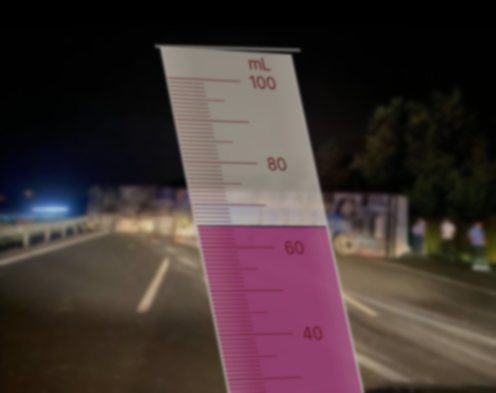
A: 65,mL
